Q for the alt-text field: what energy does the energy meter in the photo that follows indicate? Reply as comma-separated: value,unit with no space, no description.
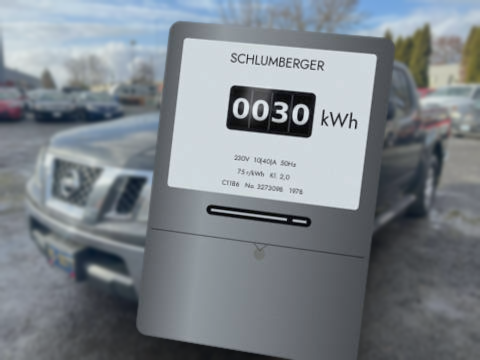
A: 30,kWh
